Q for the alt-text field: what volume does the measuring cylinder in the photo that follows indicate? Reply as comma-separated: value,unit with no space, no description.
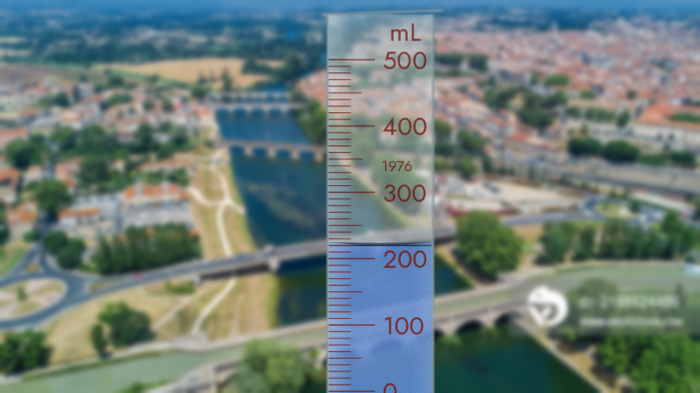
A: 220,mL
